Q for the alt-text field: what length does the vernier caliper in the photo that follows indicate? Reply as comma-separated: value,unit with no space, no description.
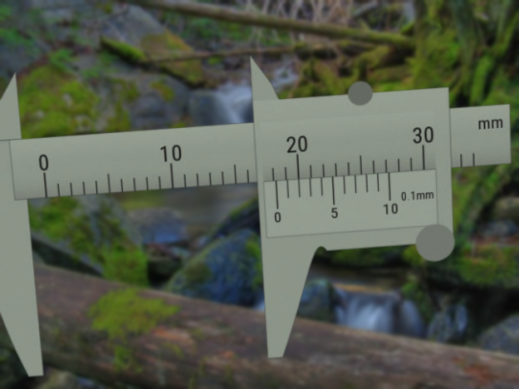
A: 18.2,mm
